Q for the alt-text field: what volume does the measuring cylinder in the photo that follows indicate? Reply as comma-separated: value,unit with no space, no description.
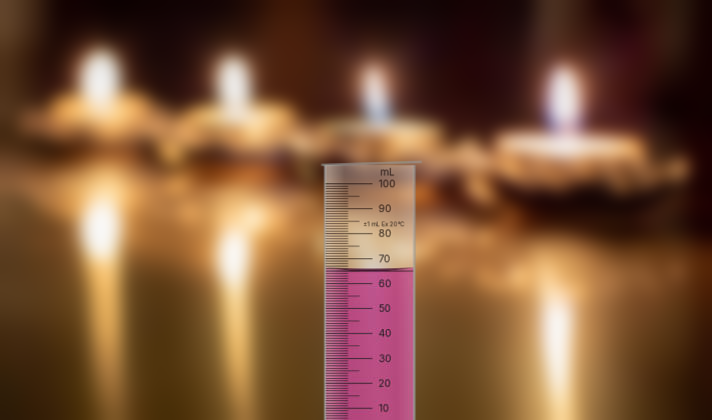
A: 65,mL
